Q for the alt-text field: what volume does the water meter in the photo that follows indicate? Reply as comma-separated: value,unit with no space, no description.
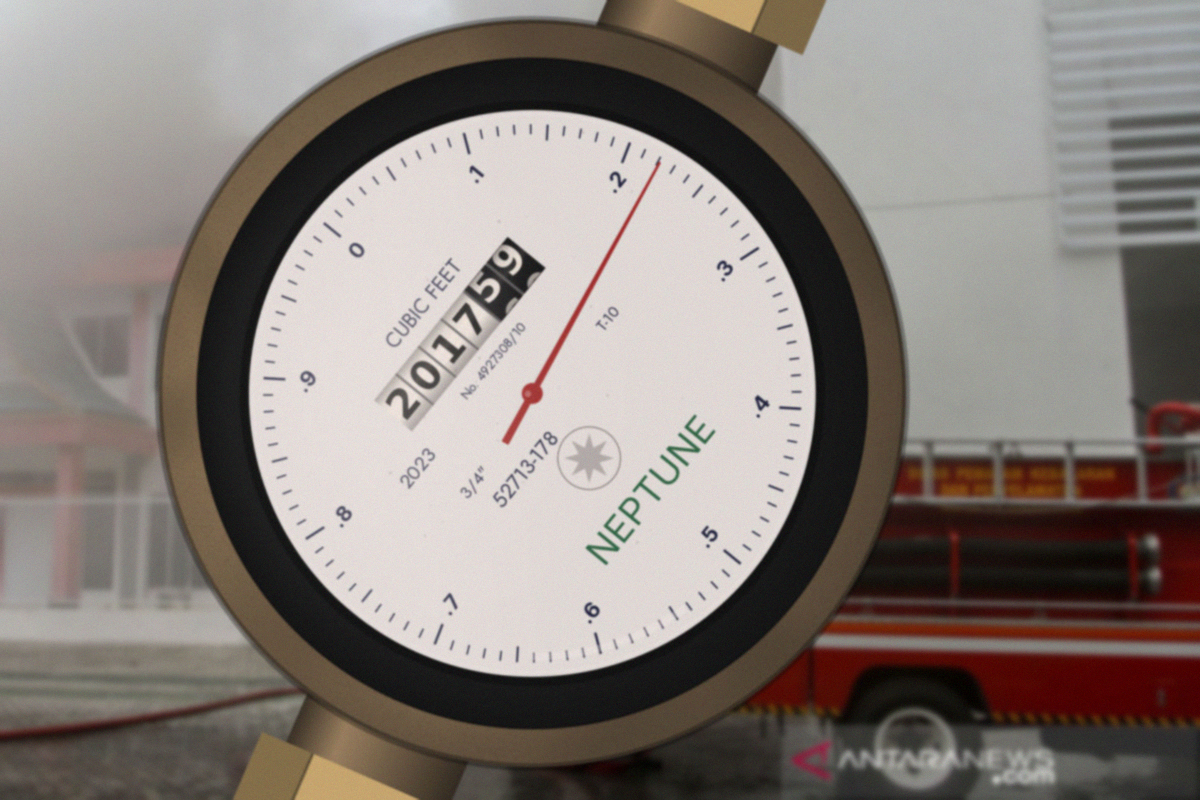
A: 201759.22,ft³
